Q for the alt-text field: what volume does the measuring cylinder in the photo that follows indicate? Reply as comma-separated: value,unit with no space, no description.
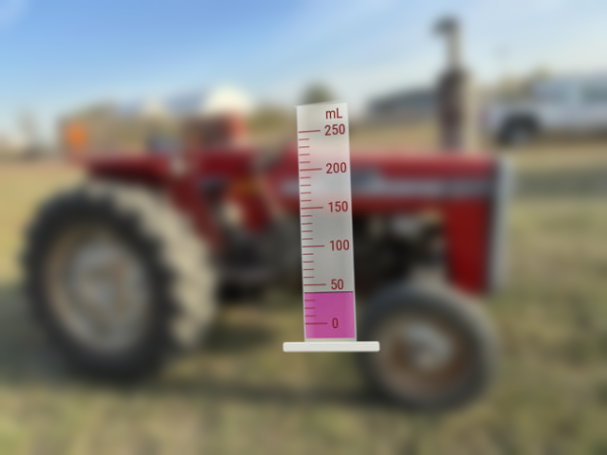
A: 40,mL
